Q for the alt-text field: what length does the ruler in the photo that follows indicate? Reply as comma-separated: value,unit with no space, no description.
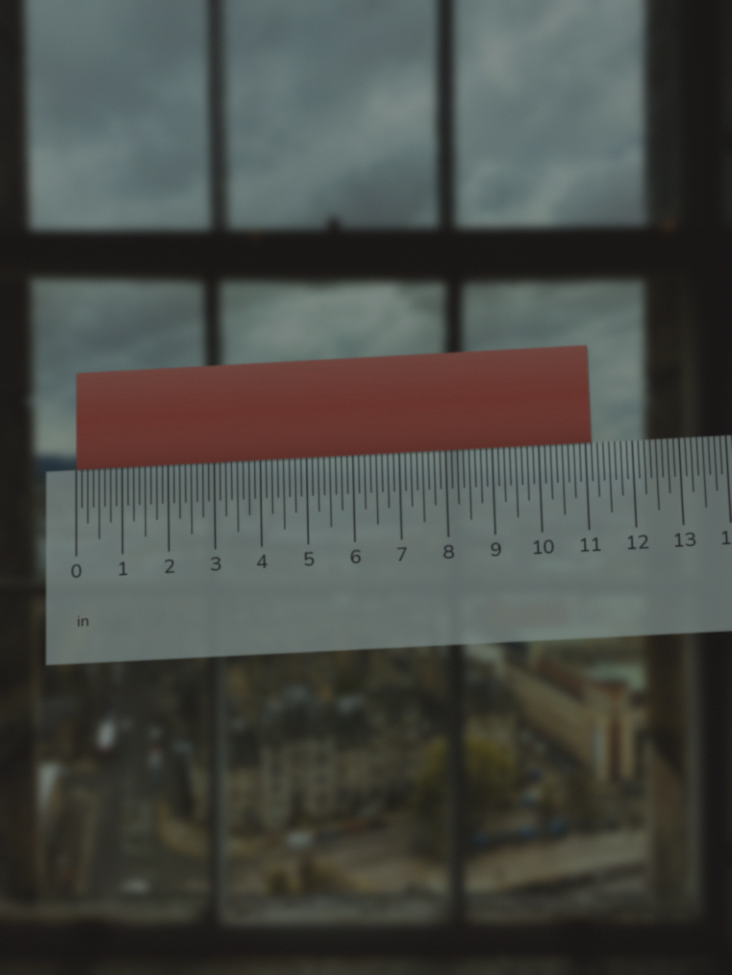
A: 11.125,in
